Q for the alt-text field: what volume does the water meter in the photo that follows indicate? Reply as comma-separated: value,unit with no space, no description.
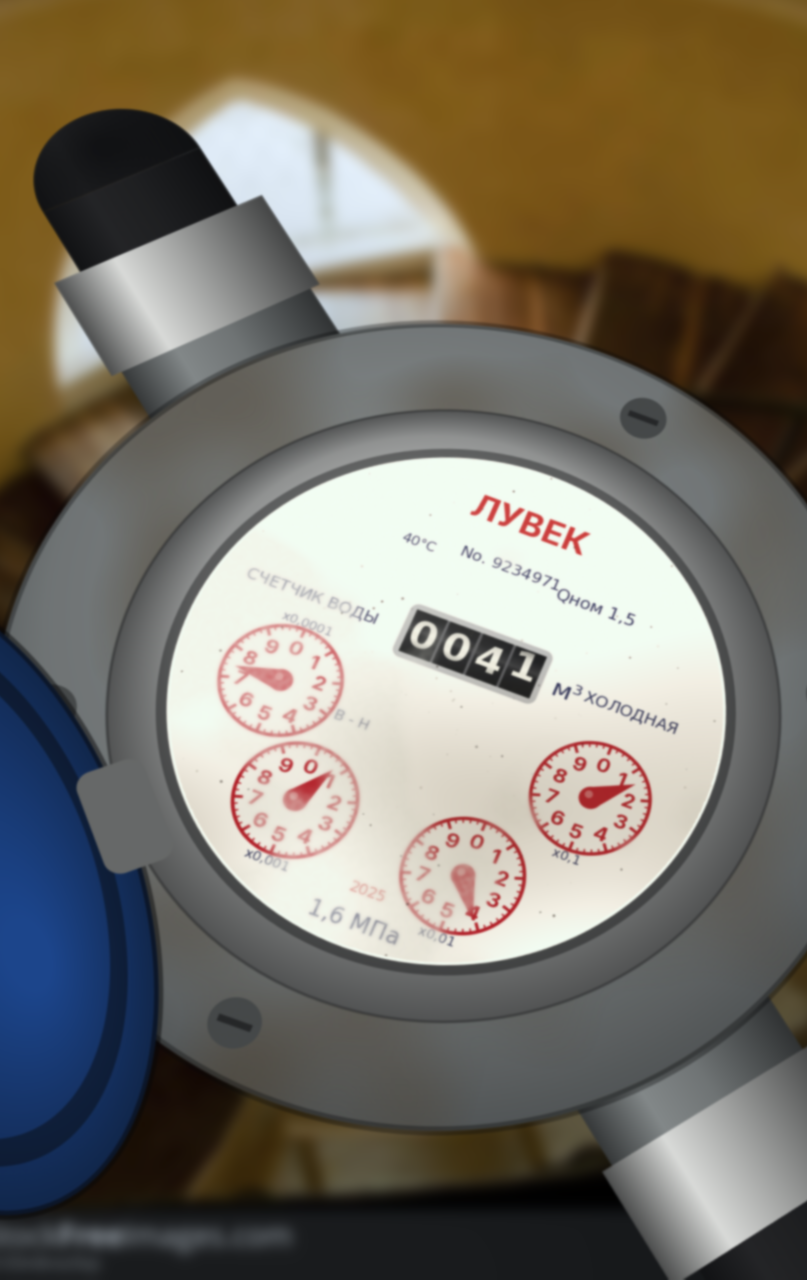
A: 41.1407,m³
